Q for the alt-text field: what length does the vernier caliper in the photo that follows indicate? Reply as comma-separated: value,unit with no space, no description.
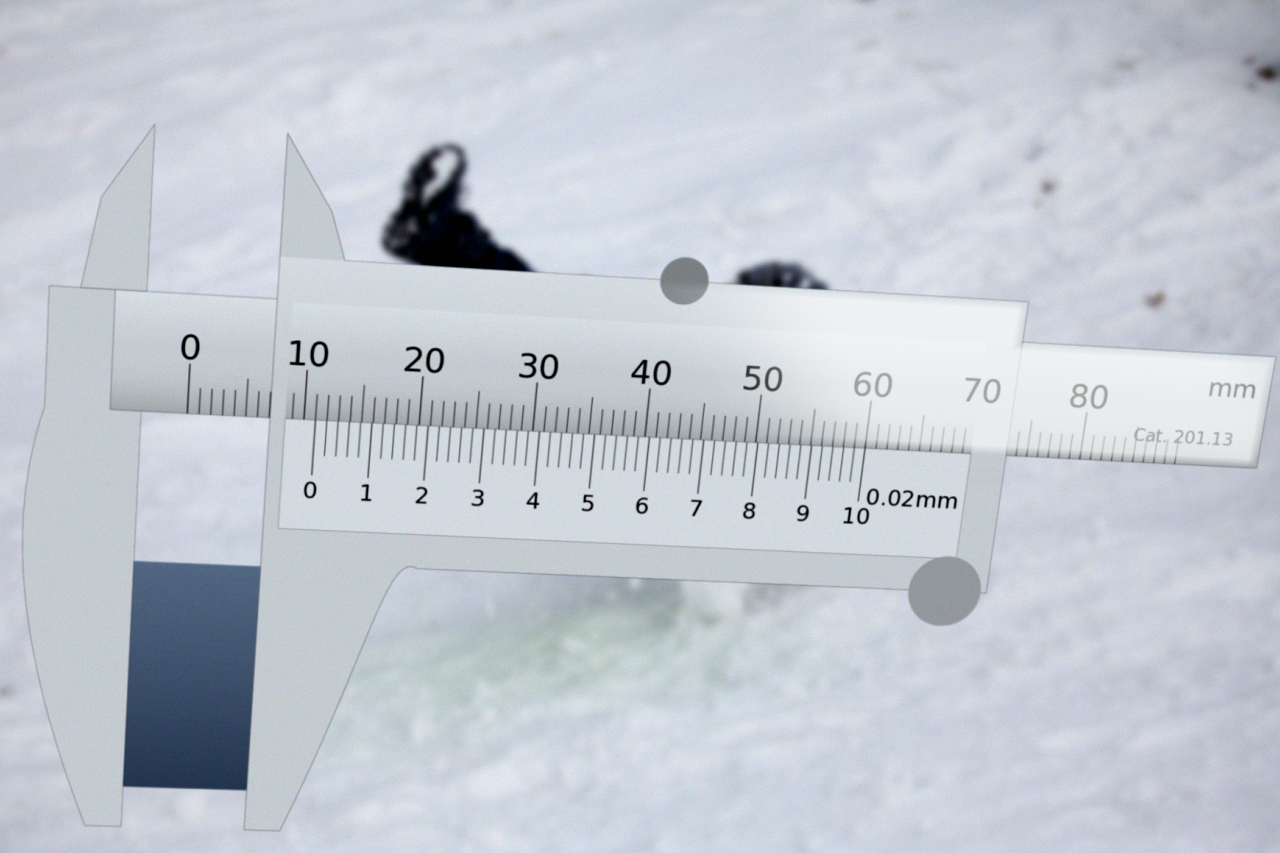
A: 11.0,mm
